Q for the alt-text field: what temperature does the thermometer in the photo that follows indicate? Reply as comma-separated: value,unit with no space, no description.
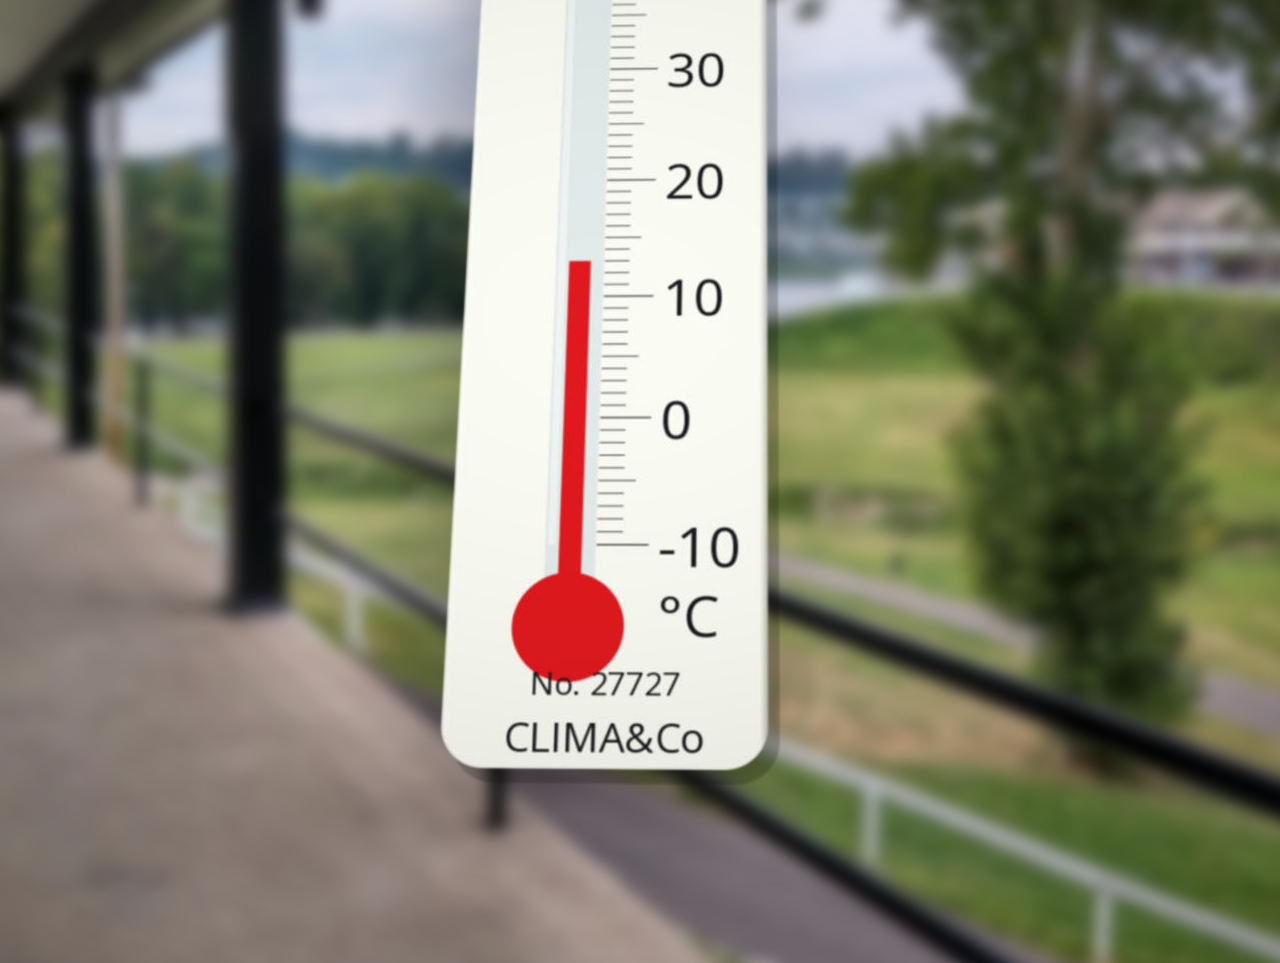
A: 13,°C
